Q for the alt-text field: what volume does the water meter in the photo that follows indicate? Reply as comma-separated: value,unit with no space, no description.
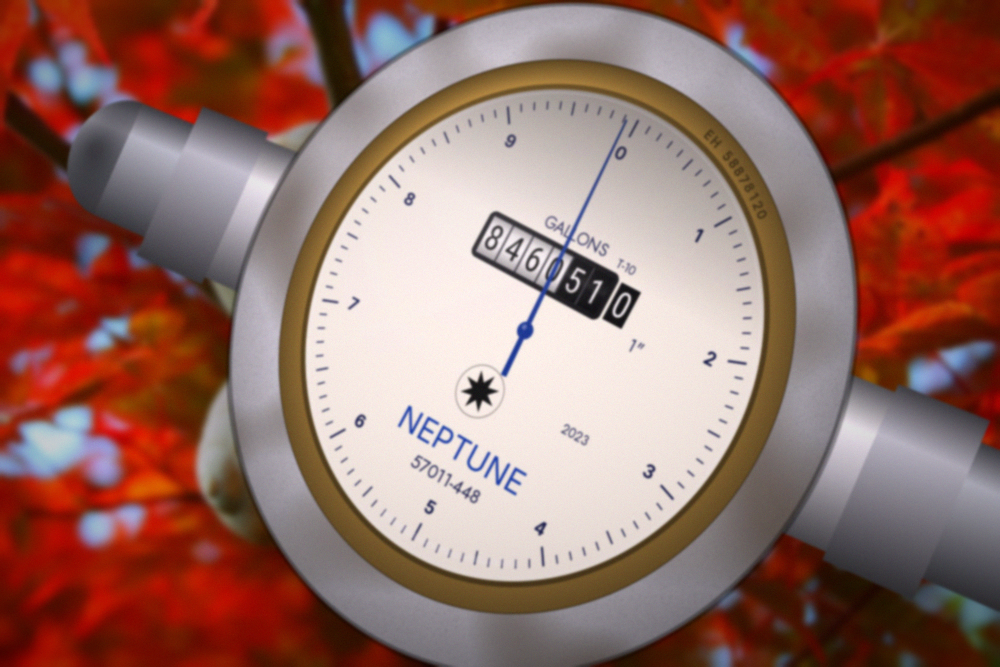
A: 8460509.9,gal
